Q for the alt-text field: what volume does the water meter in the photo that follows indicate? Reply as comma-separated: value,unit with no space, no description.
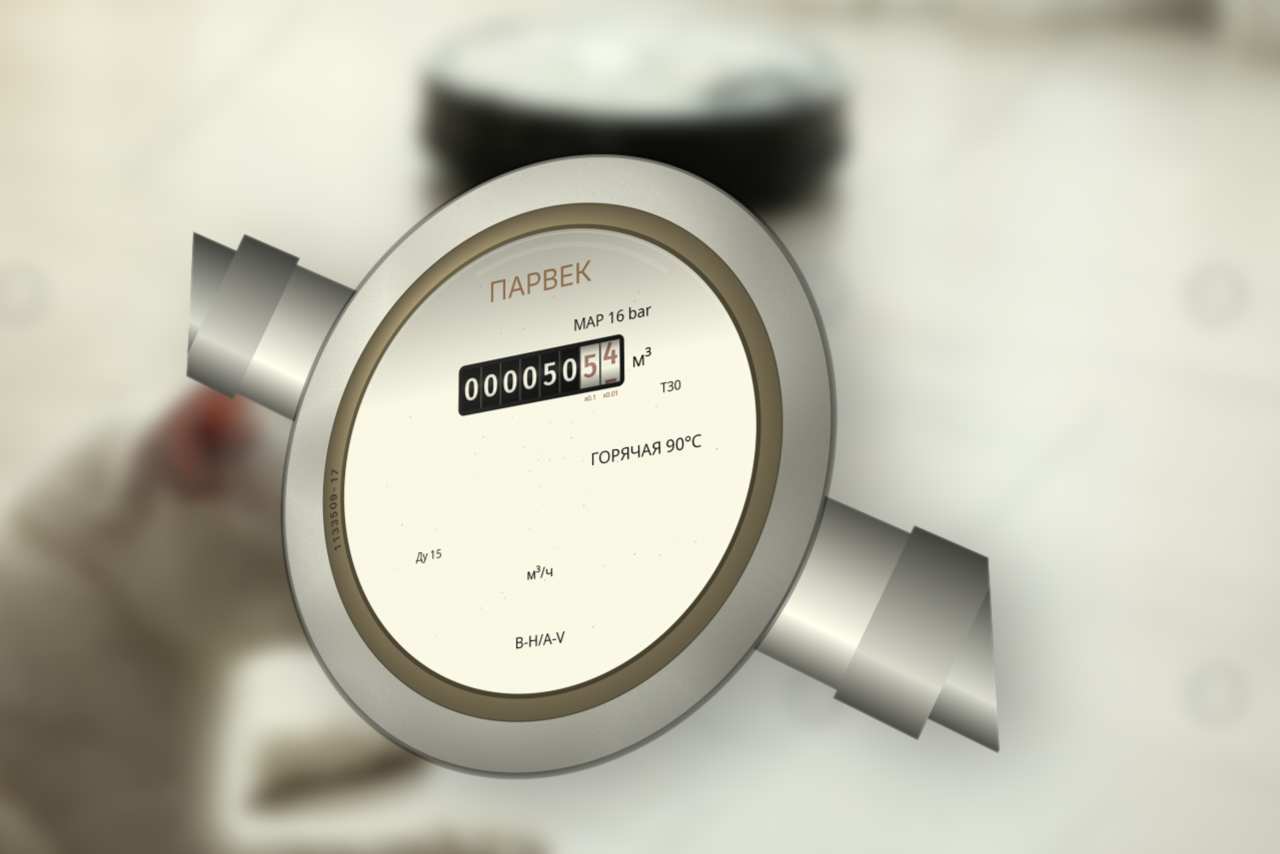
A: 50.54,m³
